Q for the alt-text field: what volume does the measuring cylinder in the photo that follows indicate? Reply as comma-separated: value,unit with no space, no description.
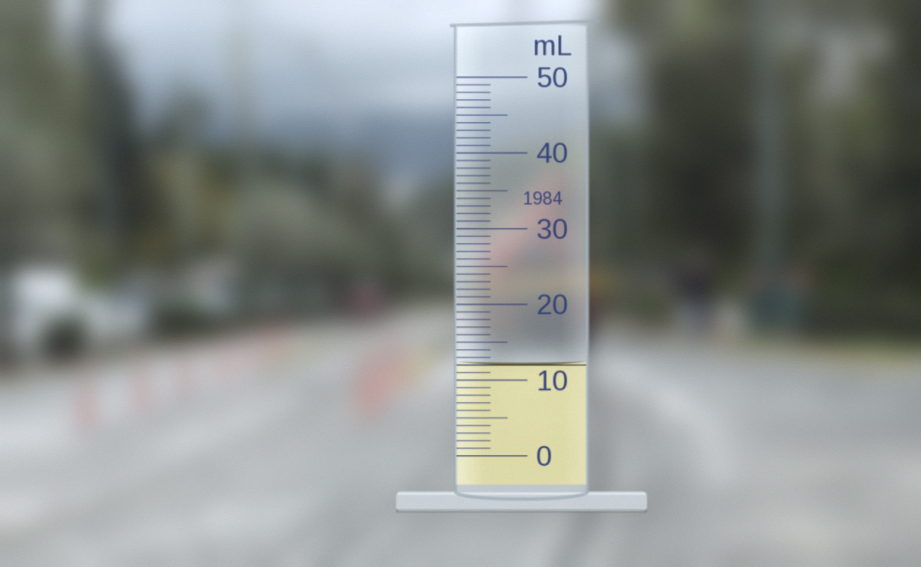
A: 12,mL
